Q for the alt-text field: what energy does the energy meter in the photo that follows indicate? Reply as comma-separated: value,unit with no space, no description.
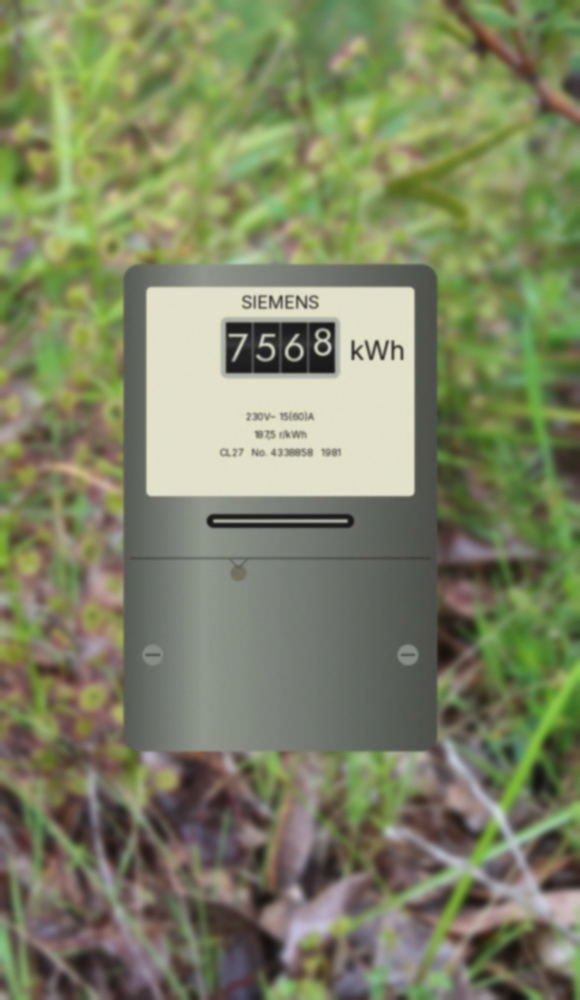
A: 7568,kWh
